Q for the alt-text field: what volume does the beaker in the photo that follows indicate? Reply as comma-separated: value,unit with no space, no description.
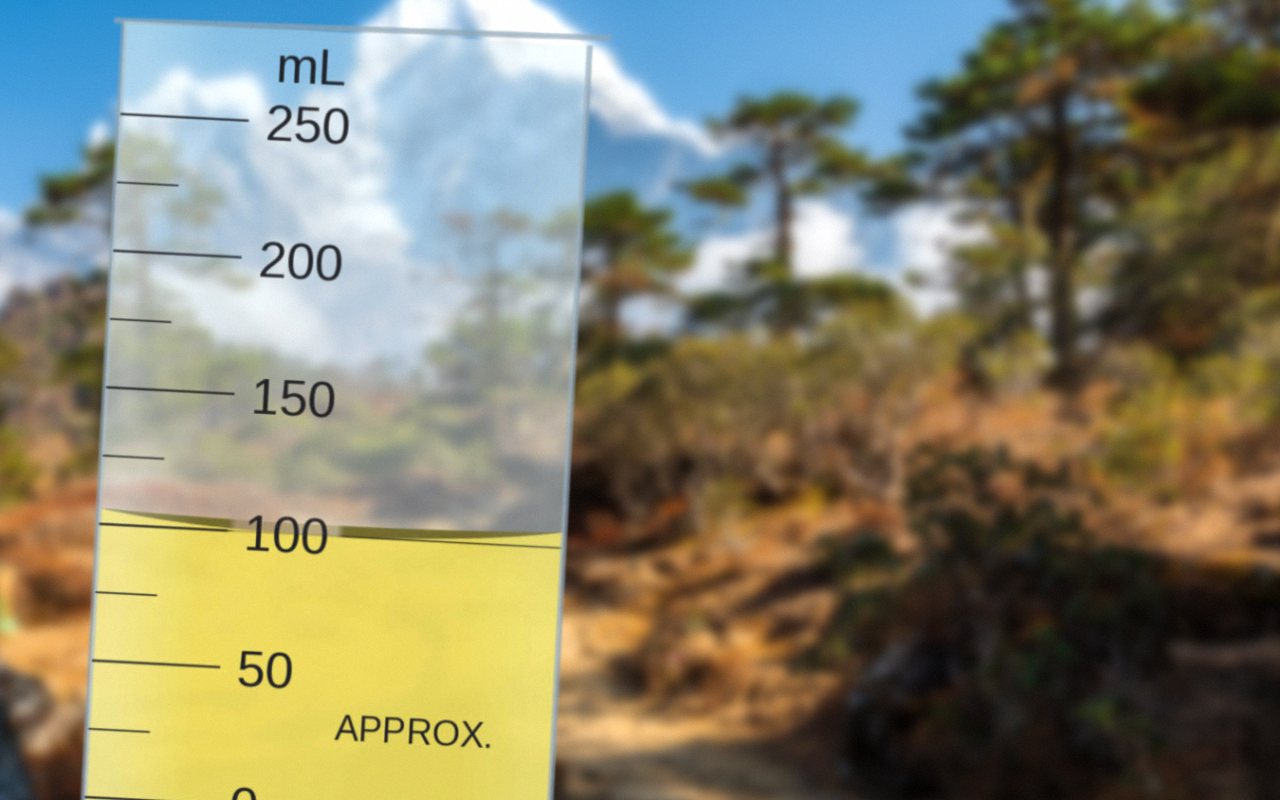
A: 100,mL
